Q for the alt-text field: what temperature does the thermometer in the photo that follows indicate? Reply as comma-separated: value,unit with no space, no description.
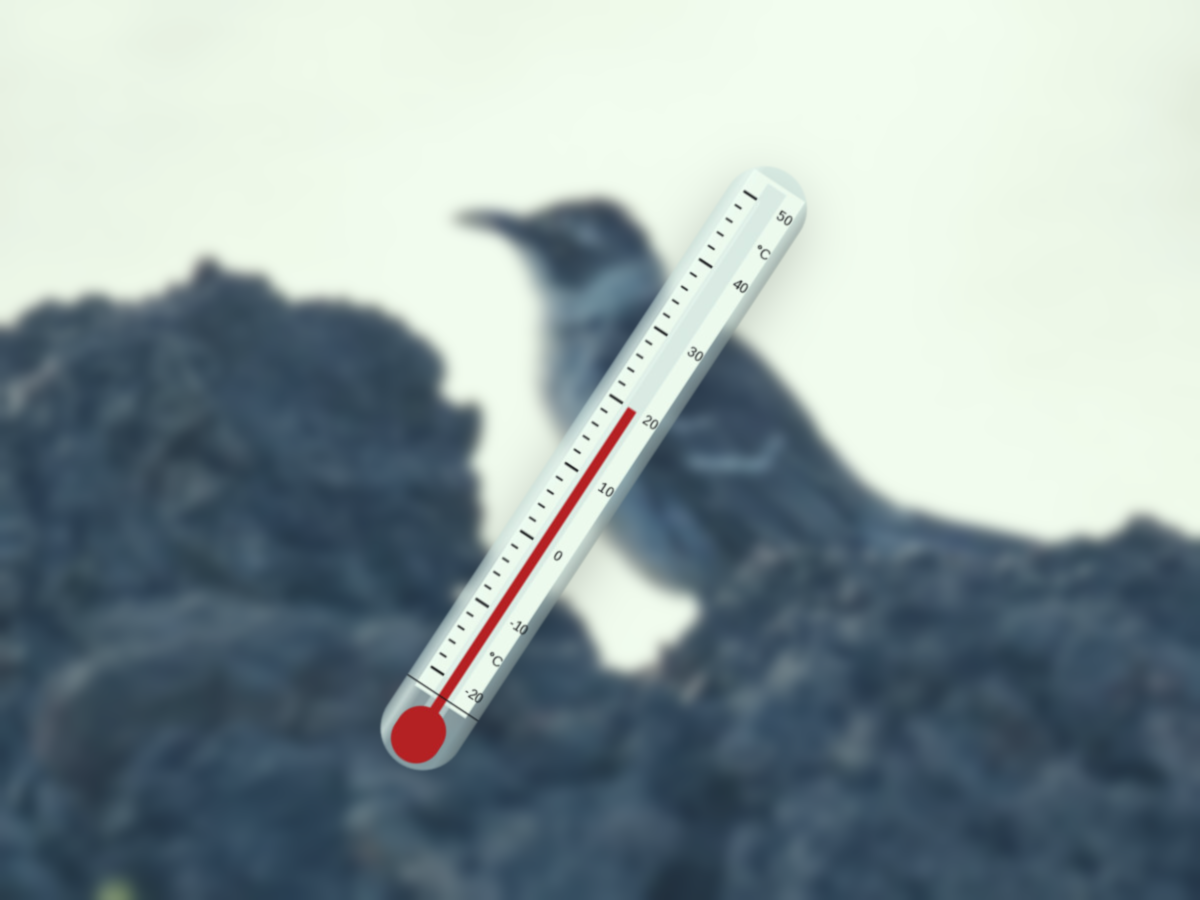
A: 20,°C
